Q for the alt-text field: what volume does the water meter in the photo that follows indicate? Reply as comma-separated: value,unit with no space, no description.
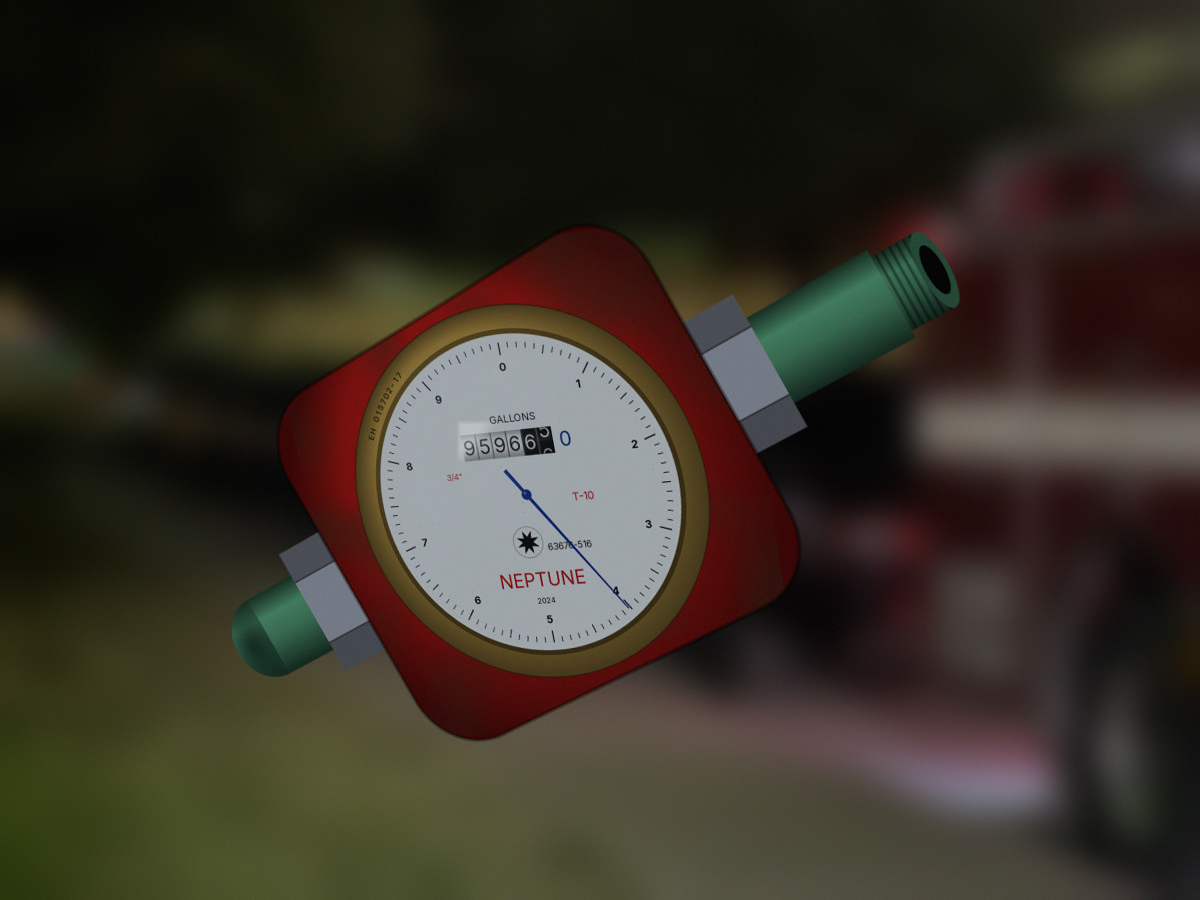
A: 9596654.0,gal
